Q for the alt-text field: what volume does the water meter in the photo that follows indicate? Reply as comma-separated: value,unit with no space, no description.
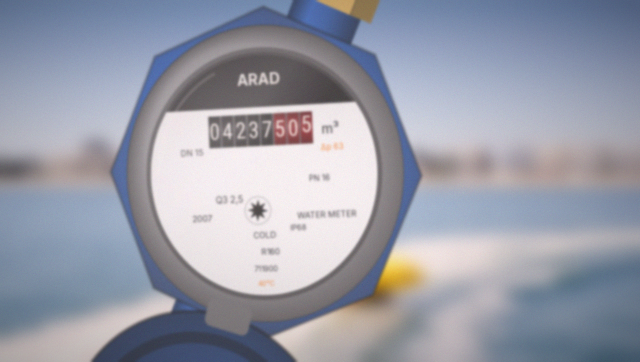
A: 4237.505,m³
